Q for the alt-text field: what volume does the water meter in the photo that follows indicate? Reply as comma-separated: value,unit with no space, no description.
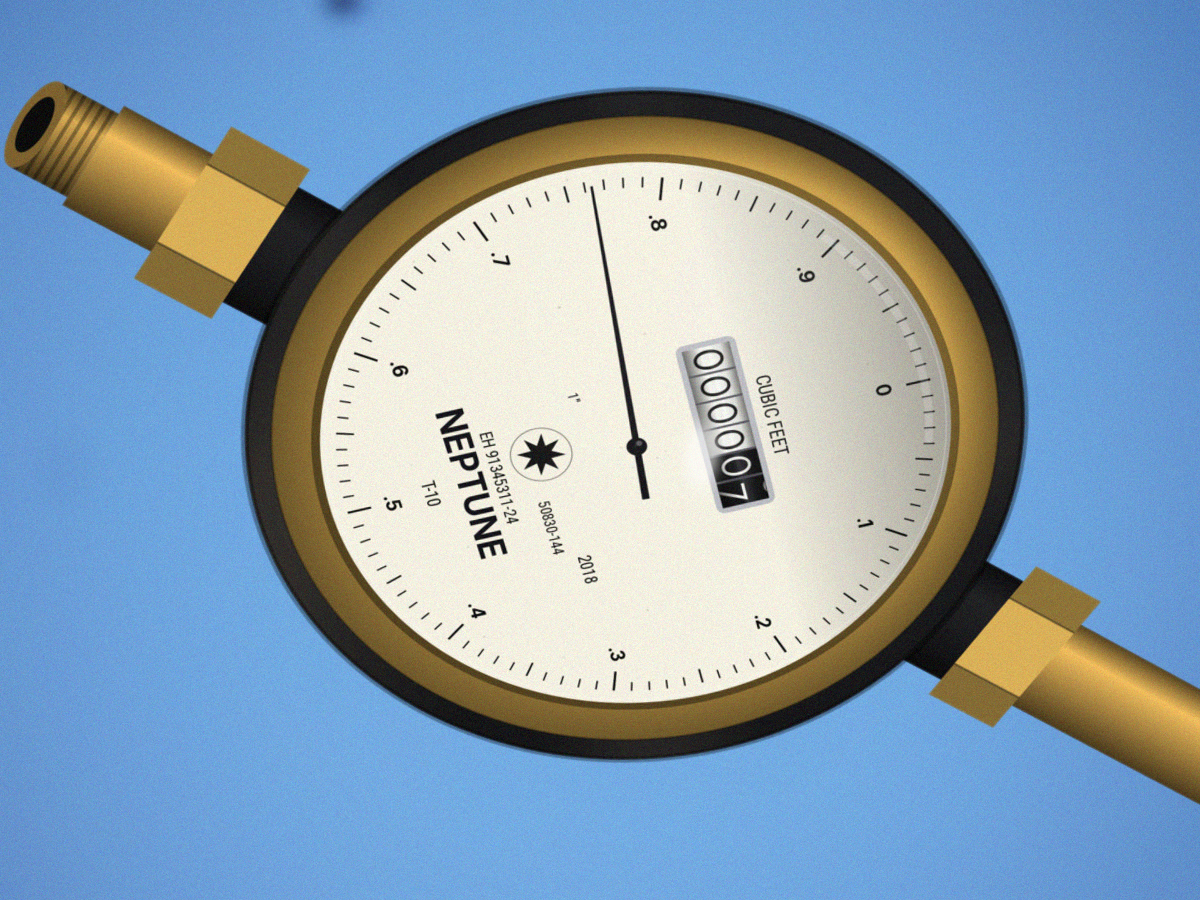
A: 6.76,ft³
